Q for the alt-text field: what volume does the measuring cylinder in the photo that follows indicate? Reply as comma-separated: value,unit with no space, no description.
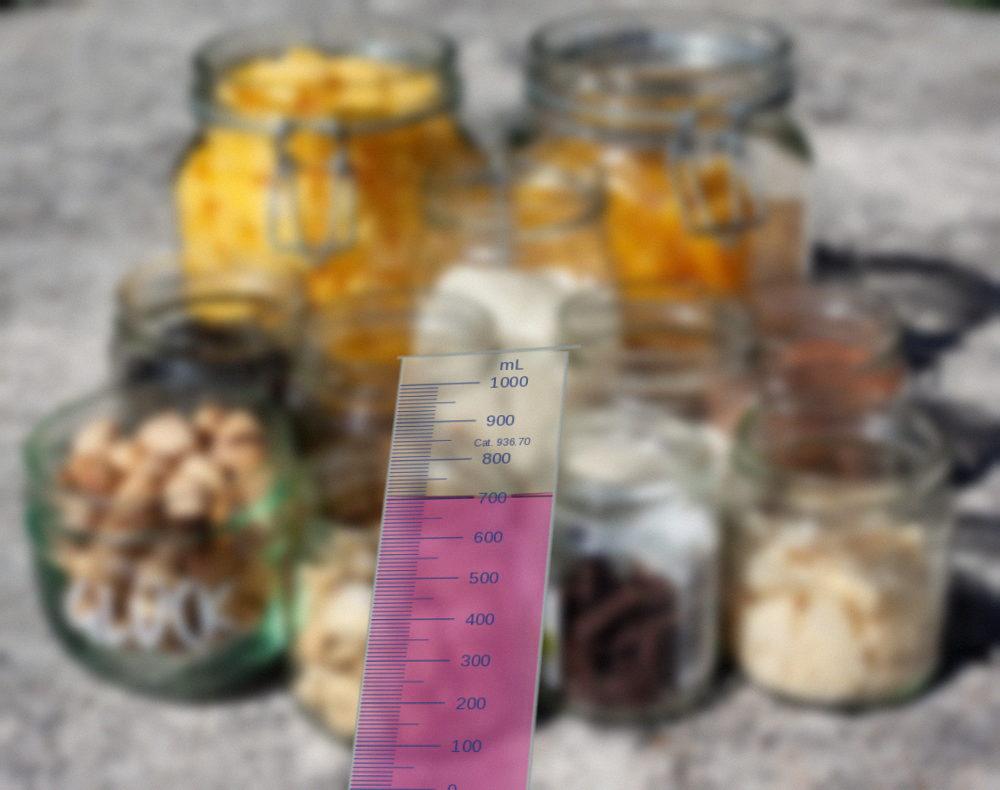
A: 700,mL
